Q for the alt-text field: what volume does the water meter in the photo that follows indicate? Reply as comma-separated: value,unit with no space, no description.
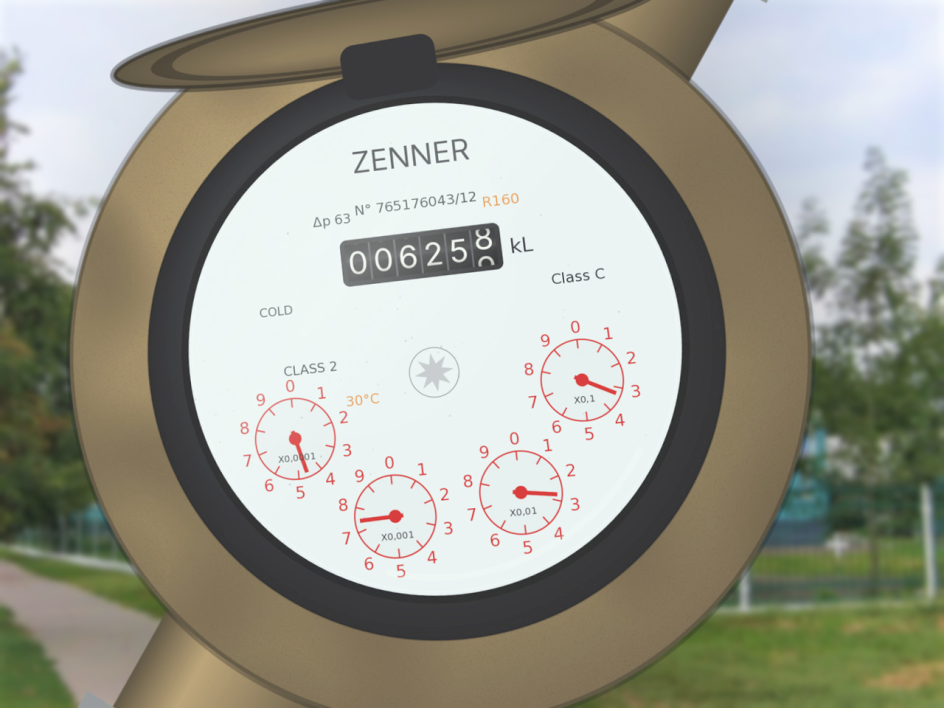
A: 6258.3274,kL
